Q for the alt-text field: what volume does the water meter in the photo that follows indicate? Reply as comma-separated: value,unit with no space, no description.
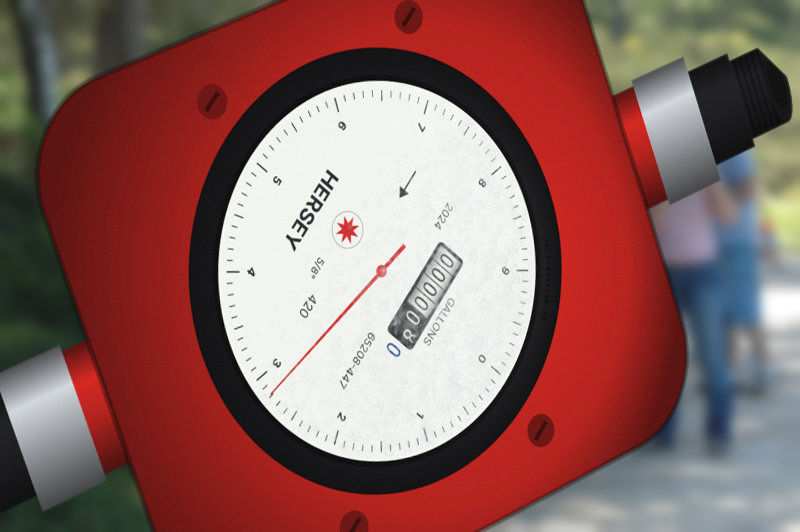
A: 82.8,gal
